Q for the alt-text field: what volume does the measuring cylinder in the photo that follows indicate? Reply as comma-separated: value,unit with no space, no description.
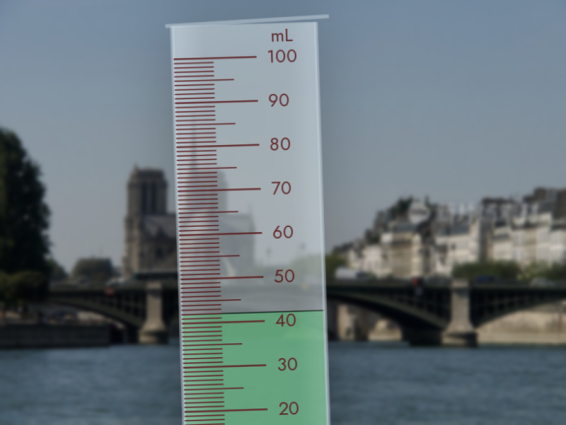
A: 42,mL
